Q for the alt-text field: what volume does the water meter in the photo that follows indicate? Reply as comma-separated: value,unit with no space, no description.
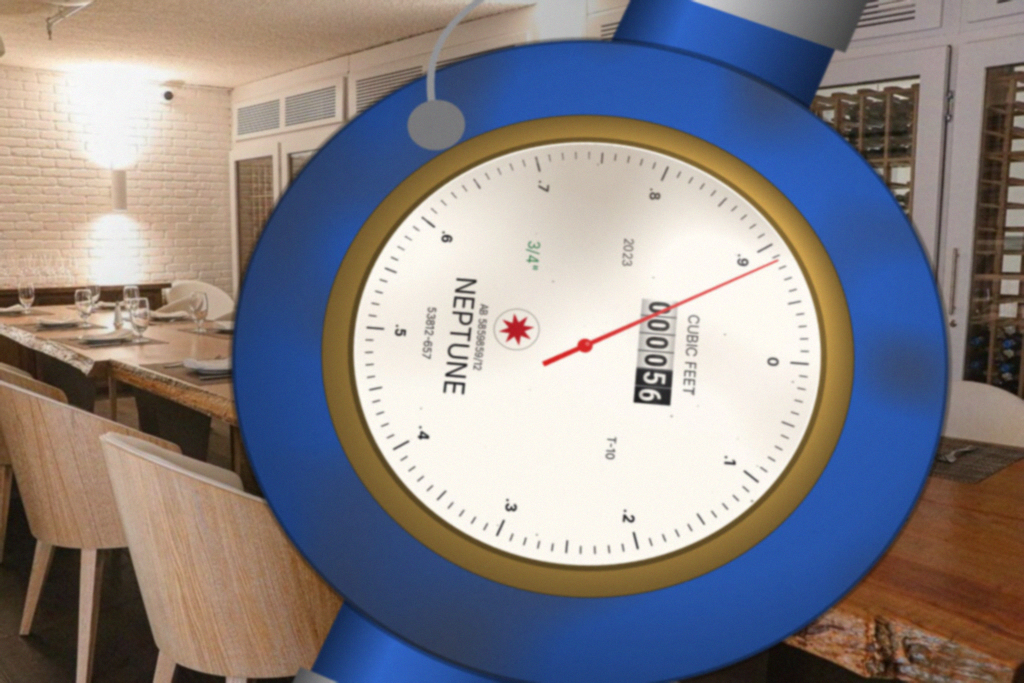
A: 55.91,ft³
